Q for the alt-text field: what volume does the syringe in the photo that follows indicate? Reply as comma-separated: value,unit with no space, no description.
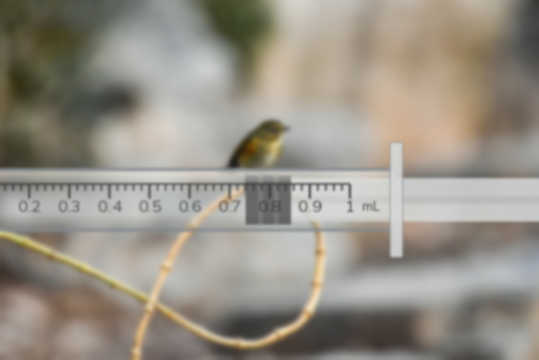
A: 0.74,mL
